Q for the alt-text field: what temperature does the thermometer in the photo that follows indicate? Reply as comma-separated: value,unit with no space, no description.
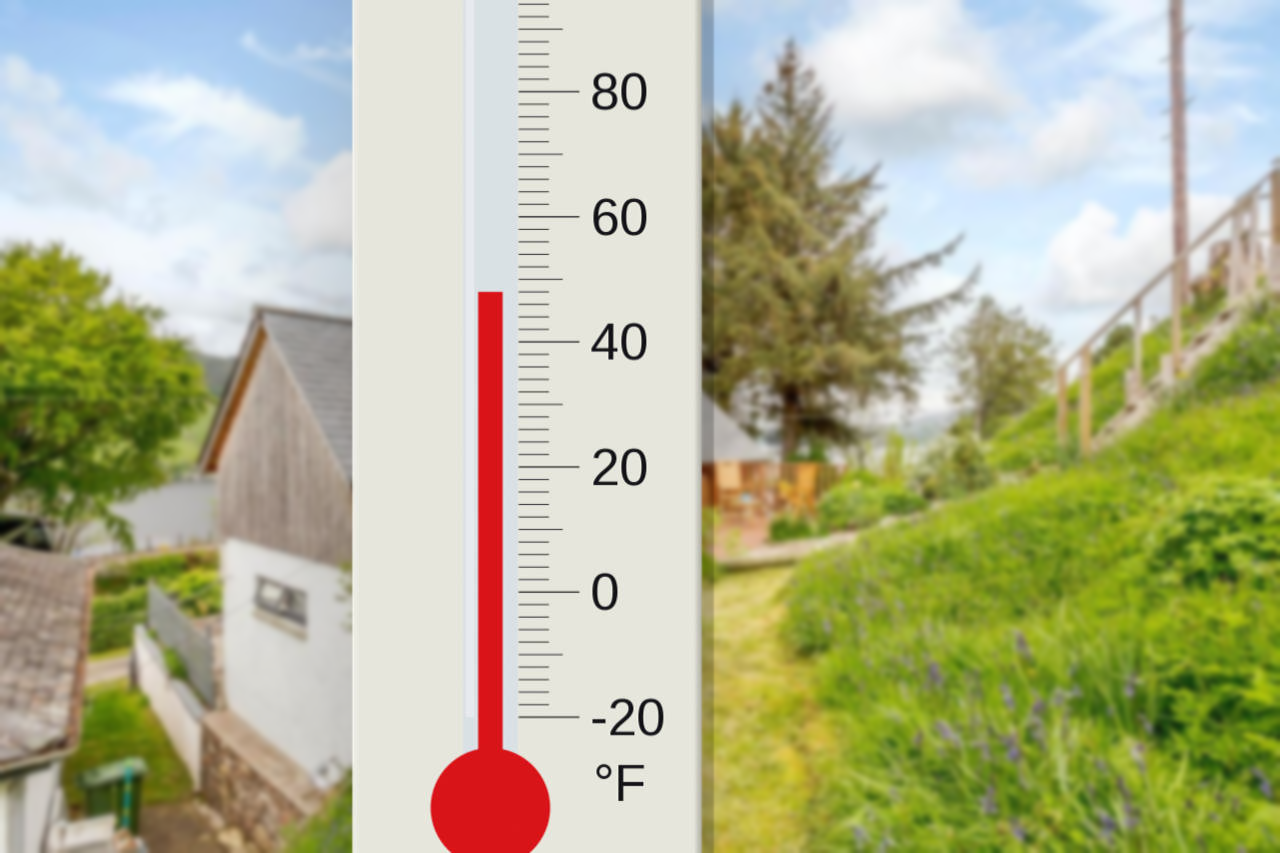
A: 48,°F
